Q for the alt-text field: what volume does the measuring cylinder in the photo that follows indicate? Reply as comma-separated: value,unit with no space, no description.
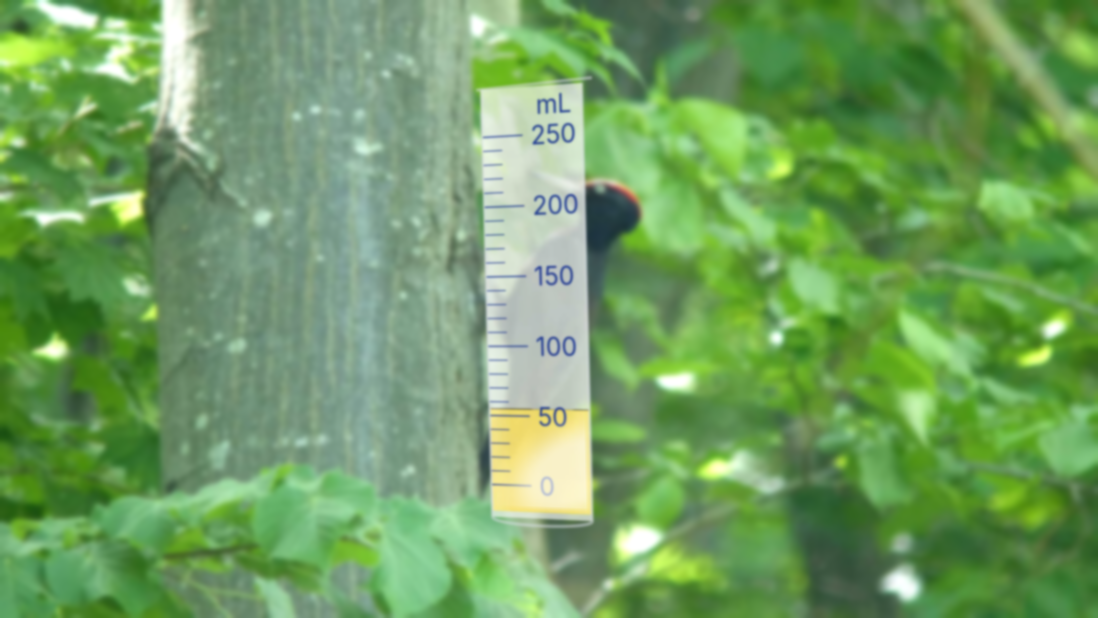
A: 55,mL
